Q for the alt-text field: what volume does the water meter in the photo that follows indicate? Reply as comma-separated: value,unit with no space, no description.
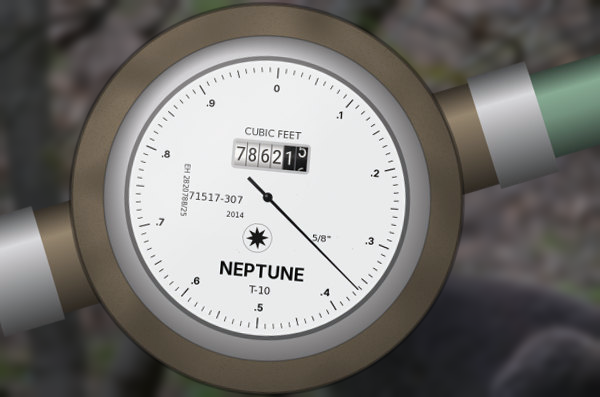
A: 786215.36,ft³
